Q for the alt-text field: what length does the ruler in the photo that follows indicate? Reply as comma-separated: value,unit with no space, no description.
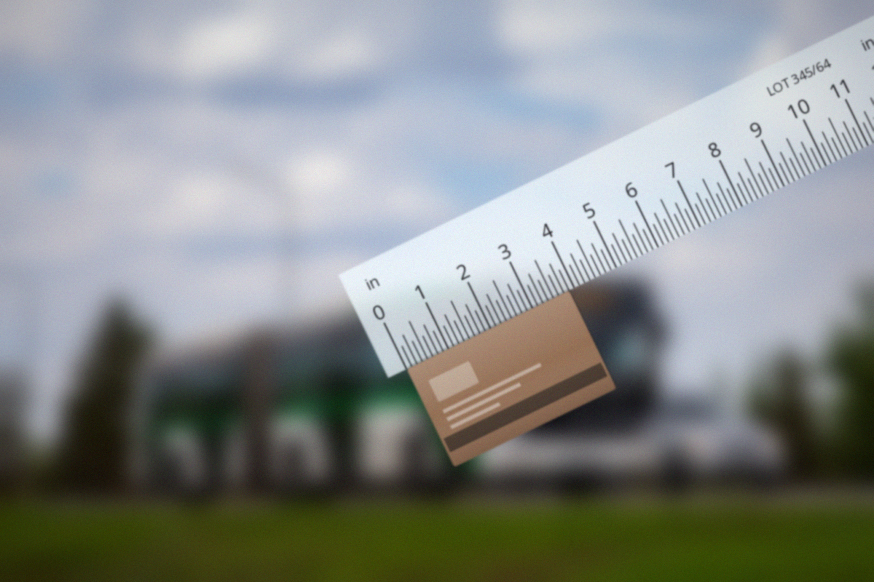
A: 3.875,in
